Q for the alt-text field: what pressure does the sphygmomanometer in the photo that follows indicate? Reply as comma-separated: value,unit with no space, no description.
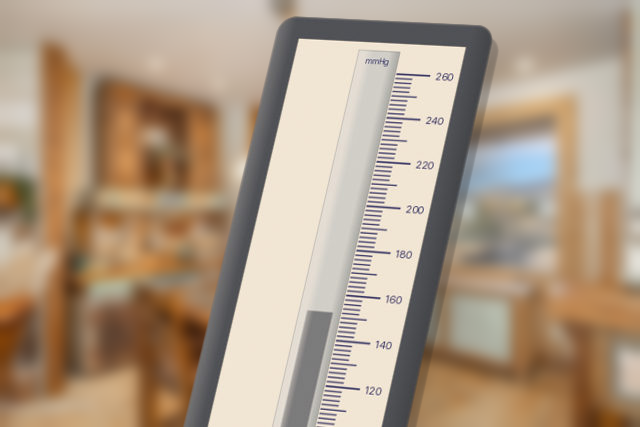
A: 152,mmHg
